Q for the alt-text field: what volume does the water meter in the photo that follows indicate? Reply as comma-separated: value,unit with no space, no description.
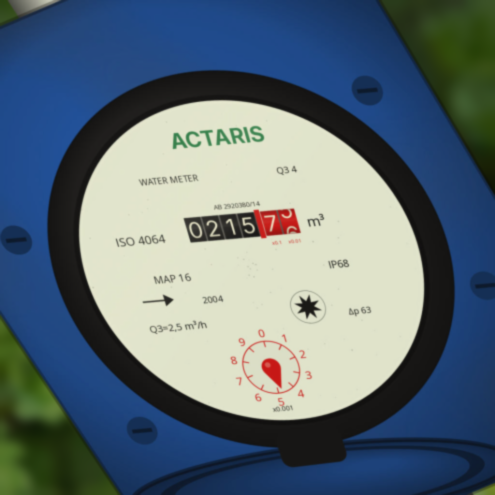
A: 215.754,m³
